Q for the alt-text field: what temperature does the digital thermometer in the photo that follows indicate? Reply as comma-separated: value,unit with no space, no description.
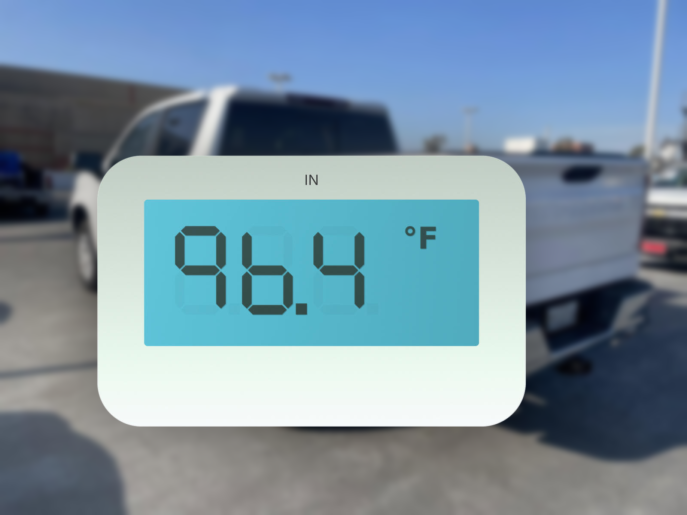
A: 96.4,°F
